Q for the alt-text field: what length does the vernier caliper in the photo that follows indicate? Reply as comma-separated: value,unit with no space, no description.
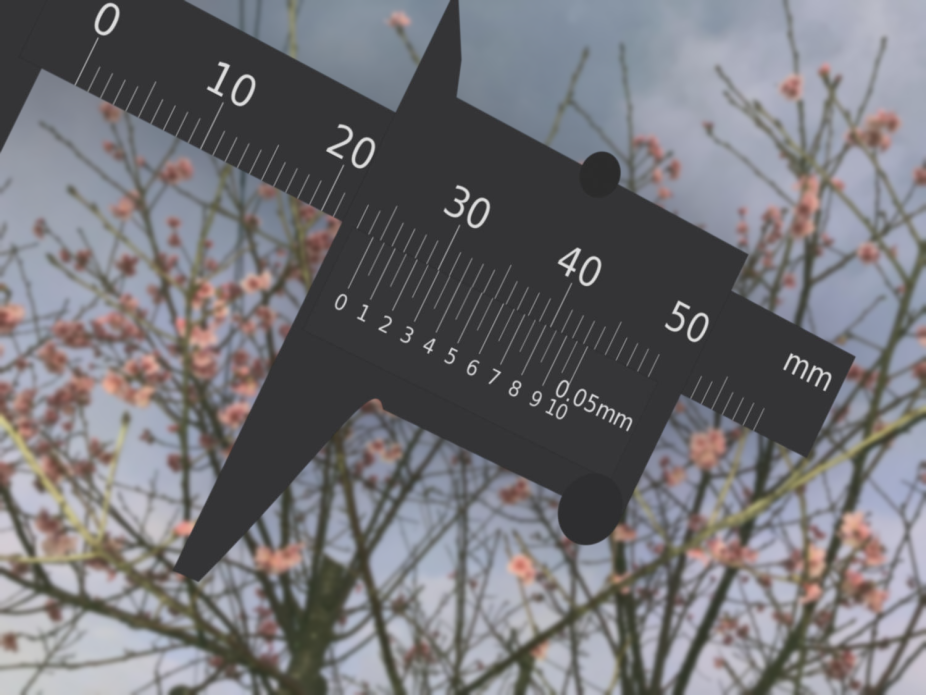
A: 24.4,mm
